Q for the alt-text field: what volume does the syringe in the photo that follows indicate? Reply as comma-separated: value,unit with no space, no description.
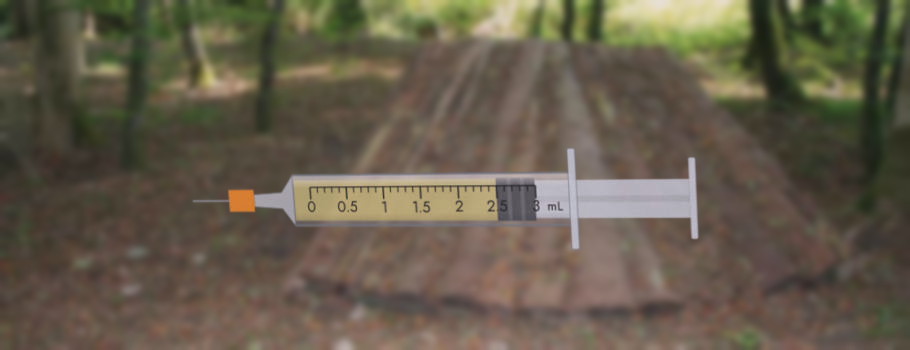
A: 2.5,mL
